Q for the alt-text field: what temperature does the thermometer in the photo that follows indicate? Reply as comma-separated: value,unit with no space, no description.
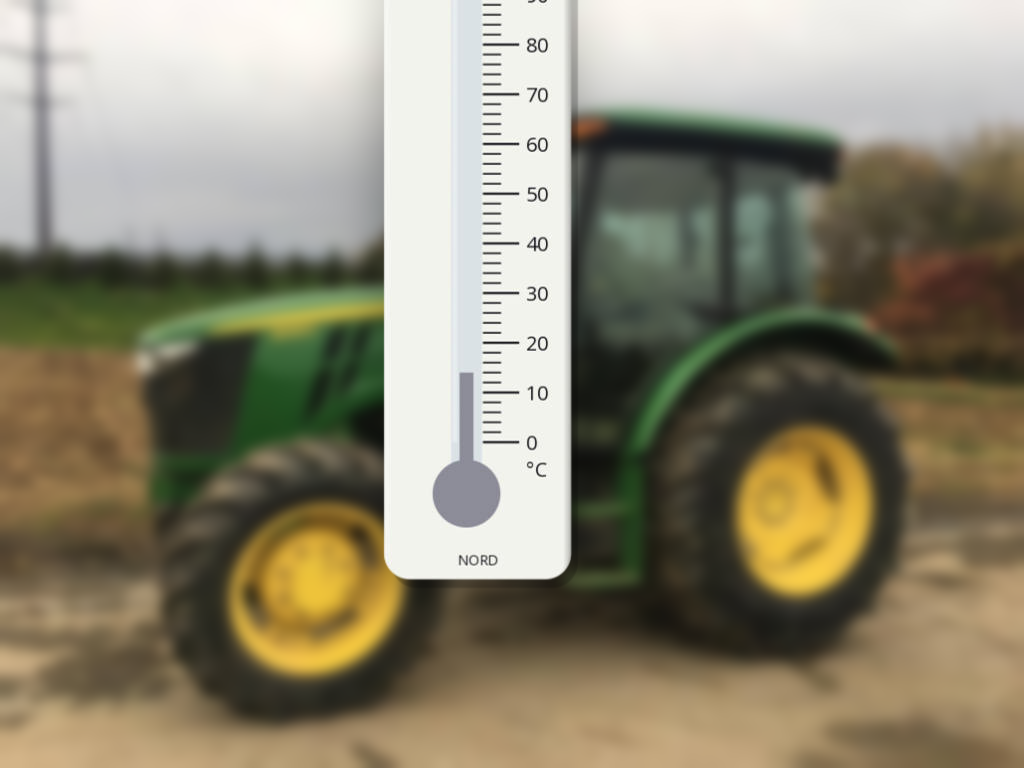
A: 14,°C
